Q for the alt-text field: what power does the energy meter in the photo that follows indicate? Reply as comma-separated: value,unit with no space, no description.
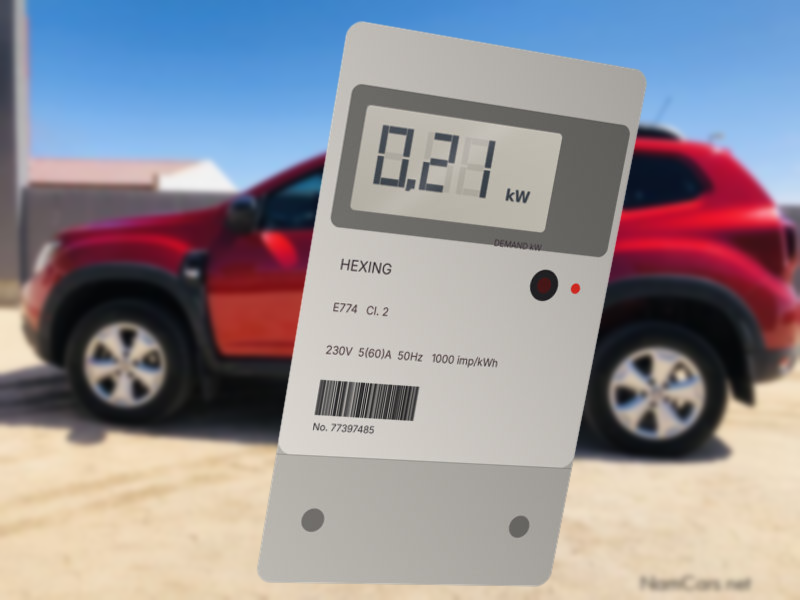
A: 0.21,kW
